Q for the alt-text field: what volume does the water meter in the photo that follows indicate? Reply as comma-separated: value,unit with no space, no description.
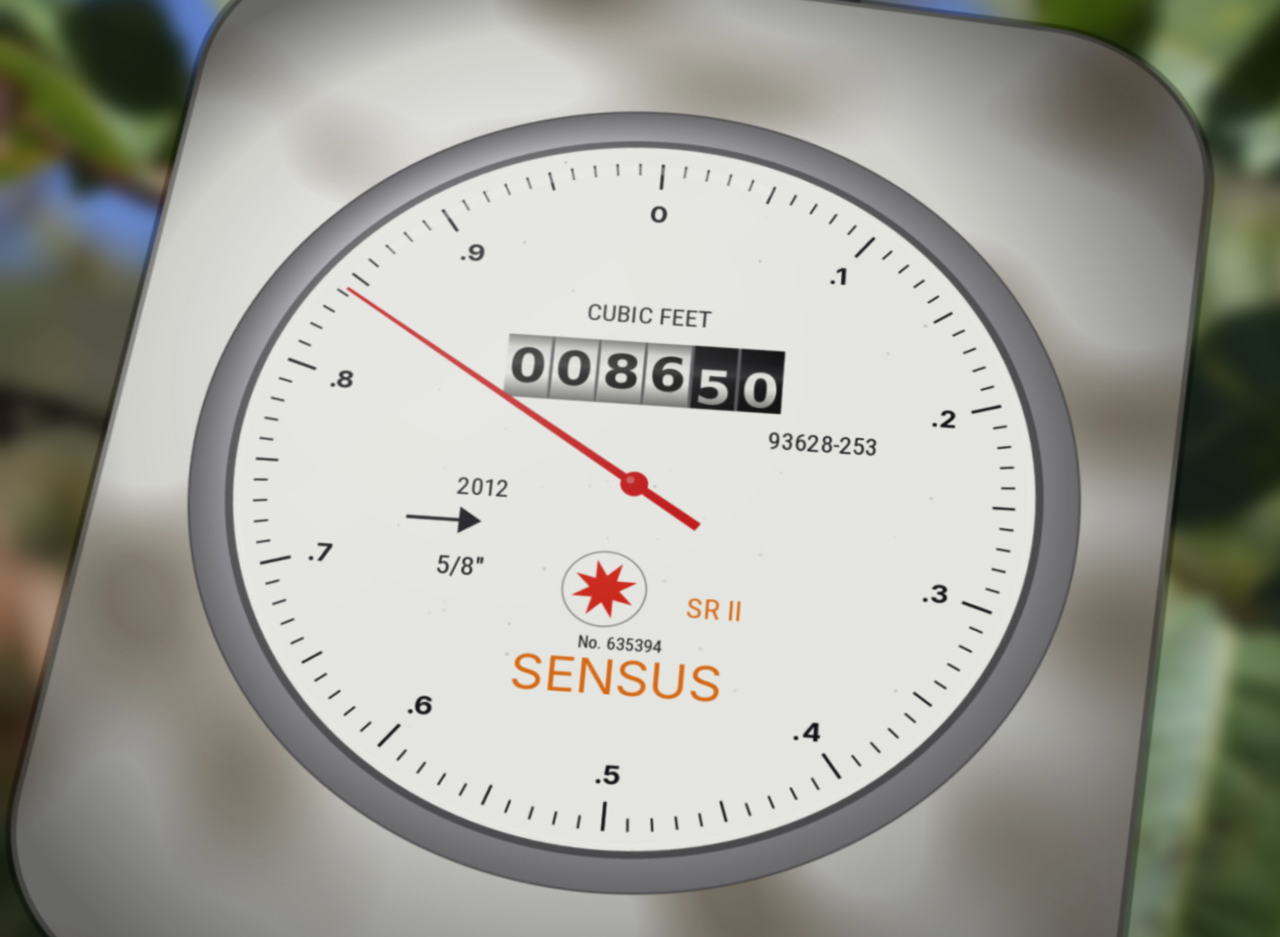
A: 8649.84,ft³
